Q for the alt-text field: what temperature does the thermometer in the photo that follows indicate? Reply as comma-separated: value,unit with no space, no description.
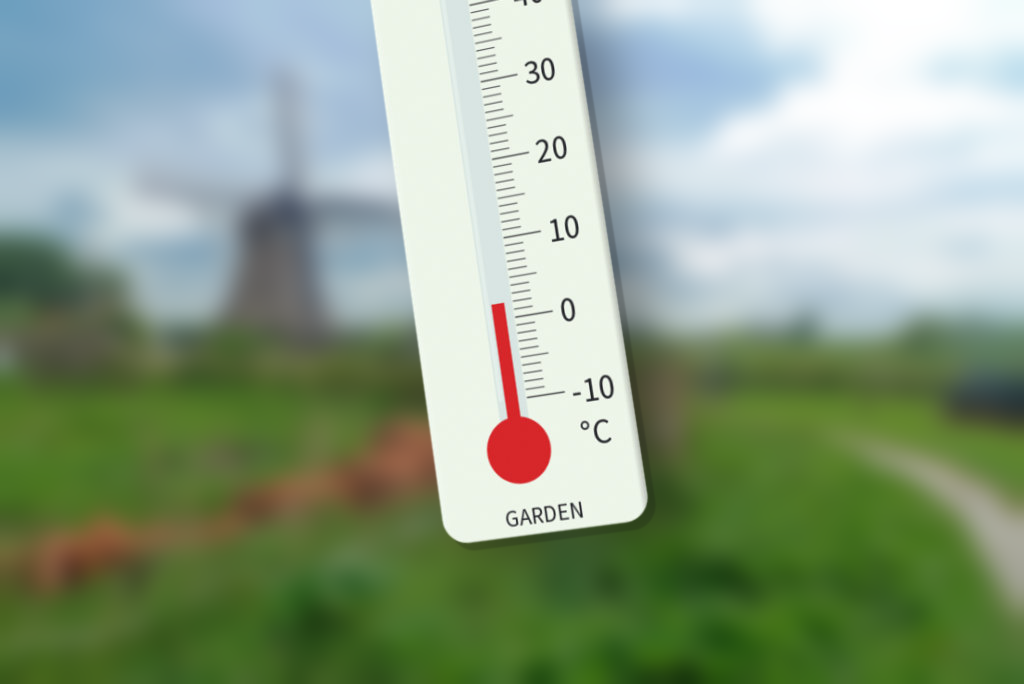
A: 2,°C
